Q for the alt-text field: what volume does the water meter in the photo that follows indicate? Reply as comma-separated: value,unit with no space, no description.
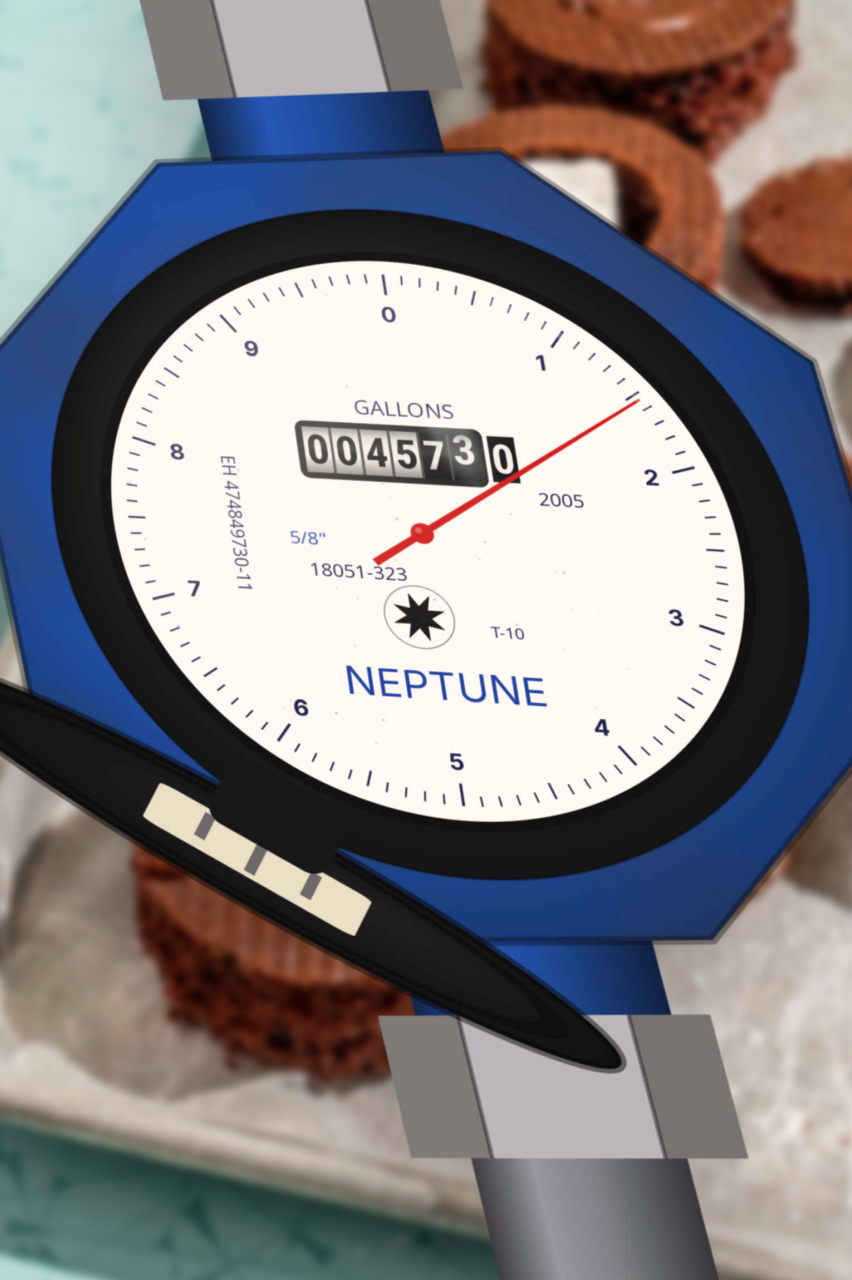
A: 45731.5,gal
